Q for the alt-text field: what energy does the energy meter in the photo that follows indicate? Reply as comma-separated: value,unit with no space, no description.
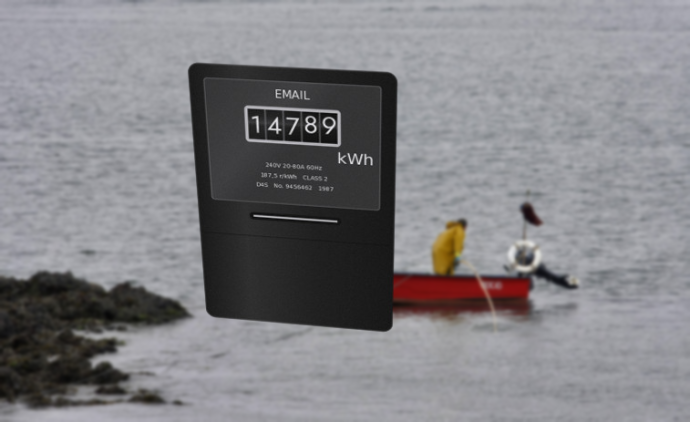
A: 14789,kWh
